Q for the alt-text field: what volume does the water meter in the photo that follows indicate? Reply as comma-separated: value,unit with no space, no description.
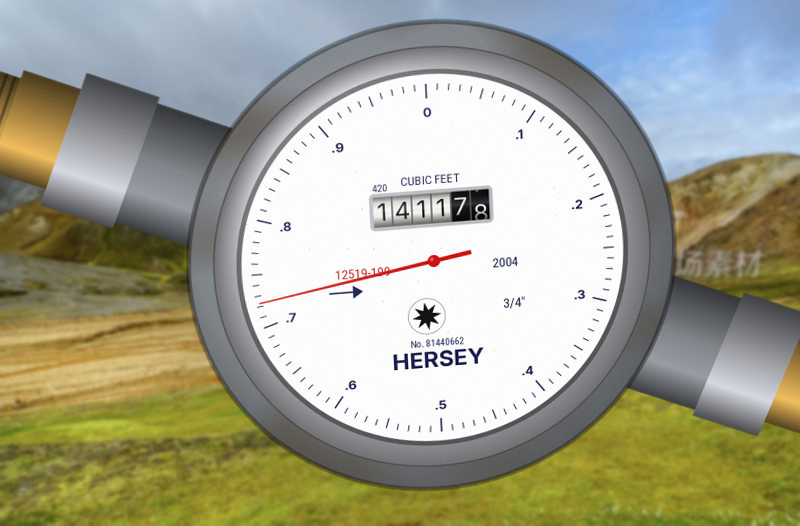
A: 141177.72,ft³
